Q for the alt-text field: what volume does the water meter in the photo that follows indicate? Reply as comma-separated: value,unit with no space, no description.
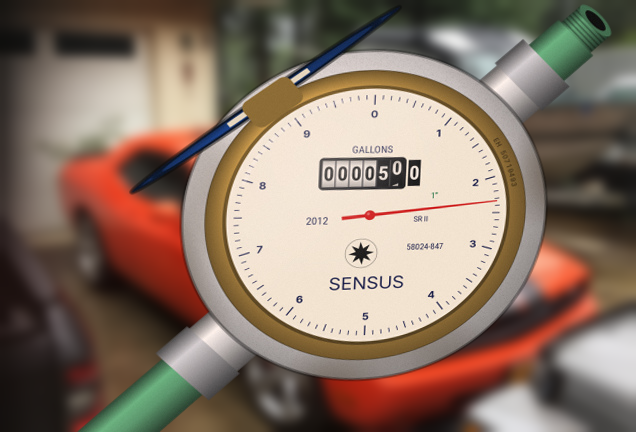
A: 502.3,gal
